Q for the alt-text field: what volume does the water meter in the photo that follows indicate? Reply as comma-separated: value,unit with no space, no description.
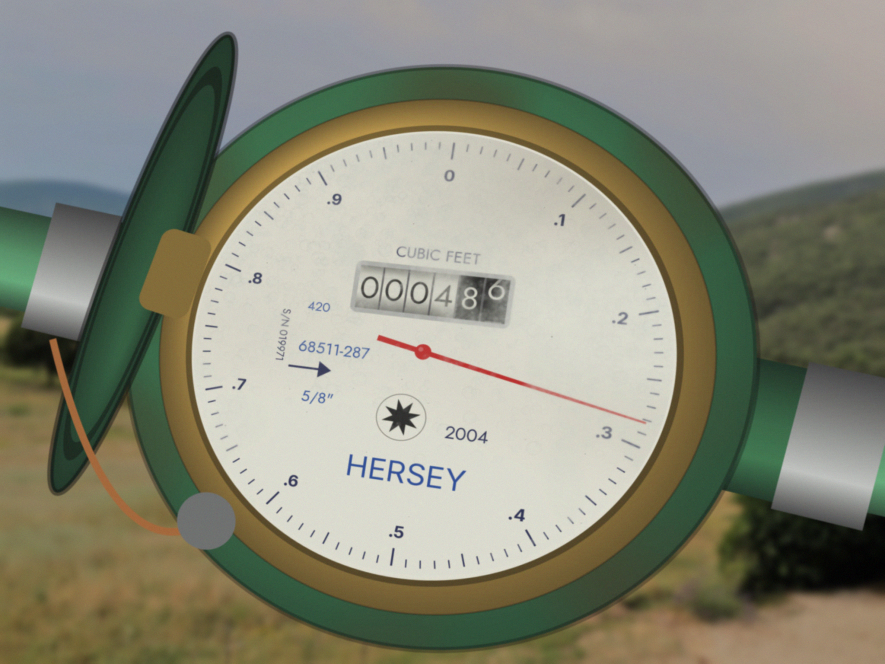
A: 486.28,ft³
